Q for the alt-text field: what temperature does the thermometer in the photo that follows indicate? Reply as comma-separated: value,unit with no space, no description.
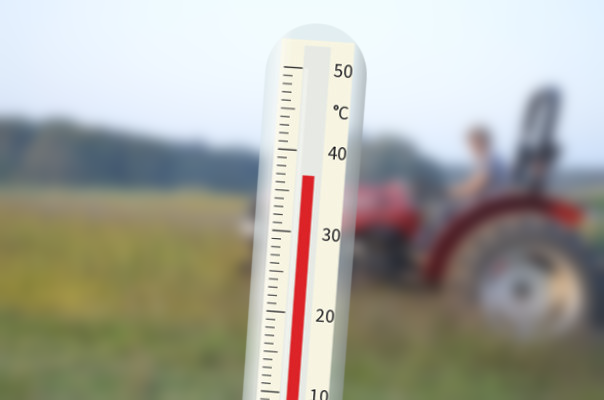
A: 37,°C
